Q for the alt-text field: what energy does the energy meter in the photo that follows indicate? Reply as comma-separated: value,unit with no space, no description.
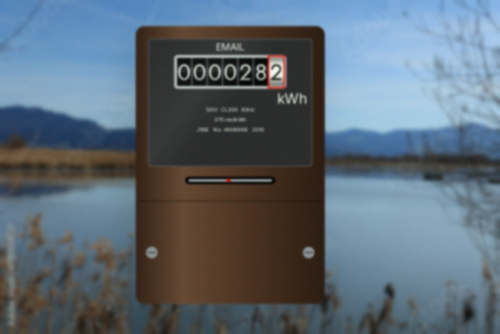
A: 28.2,kWh
